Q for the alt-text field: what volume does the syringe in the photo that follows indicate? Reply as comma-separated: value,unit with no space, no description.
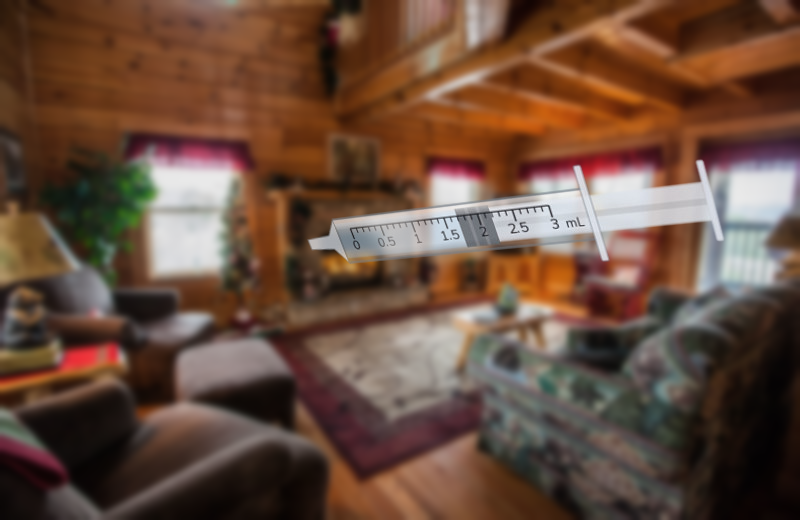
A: 1.7,mL
